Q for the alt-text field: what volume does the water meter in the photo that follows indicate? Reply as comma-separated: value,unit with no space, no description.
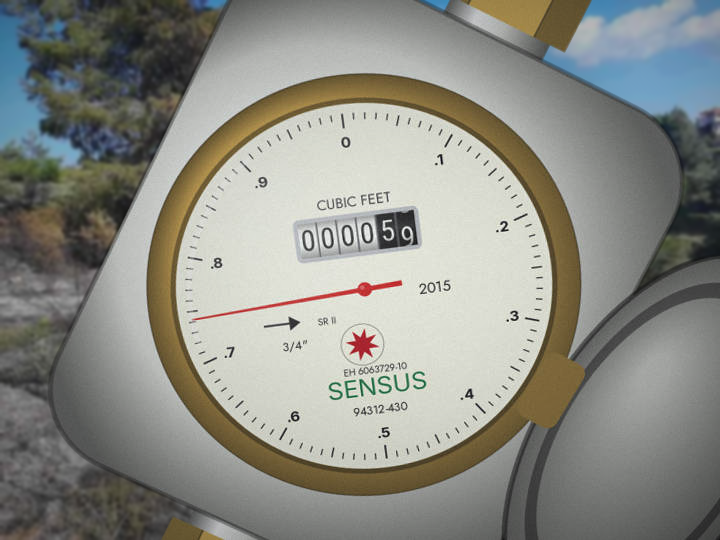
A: 58.74,ft³
